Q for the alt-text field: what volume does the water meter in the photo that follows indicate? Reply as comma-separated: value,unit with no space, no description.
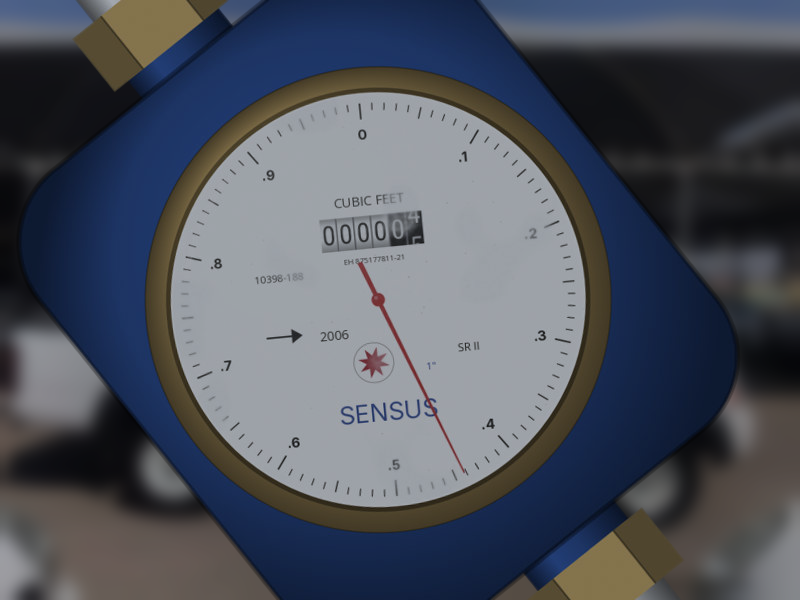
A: 4.44,ft³
